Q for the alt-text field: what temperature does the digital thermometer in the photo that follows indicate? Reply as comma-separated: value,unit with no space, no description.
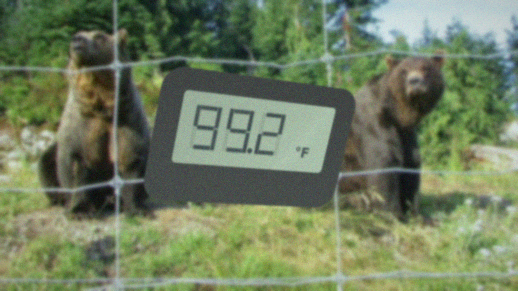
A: 99.2,°F
